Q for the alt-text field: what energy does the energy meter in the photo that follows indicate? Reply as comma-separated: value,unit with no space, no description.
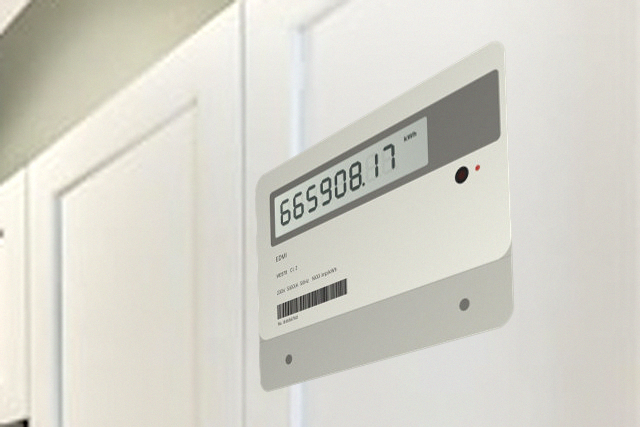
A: 665908.17,kWh
